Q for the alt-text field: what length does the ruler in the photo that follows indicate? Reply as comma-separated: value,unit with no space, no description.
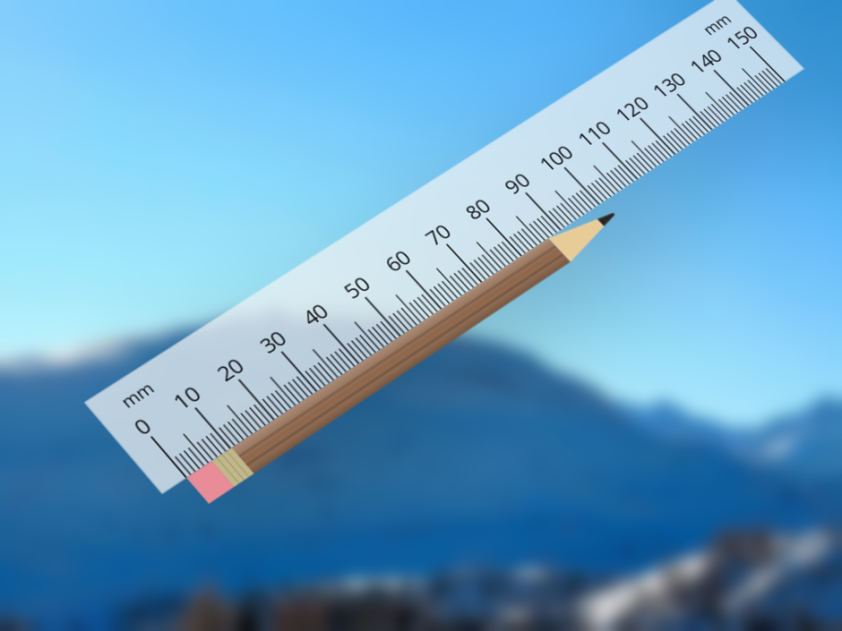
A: 101,mm
